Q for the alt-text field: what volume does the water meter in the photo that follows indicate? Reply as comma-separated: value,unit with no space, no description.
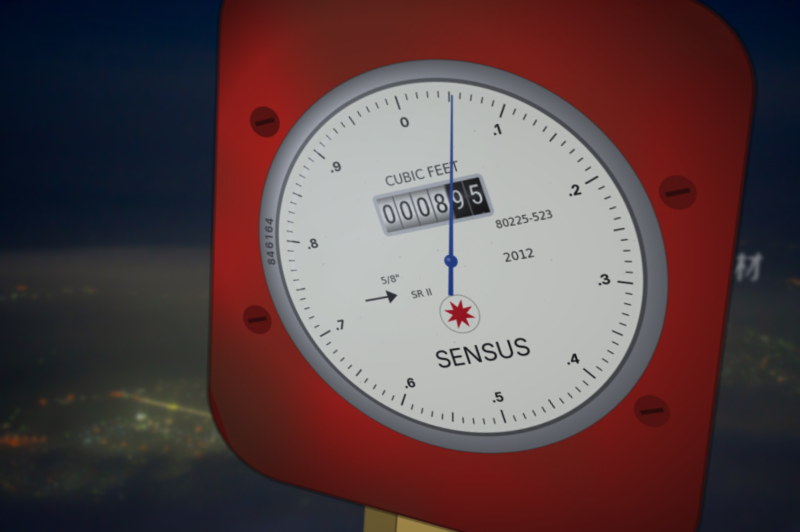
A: 895.05,ft³
